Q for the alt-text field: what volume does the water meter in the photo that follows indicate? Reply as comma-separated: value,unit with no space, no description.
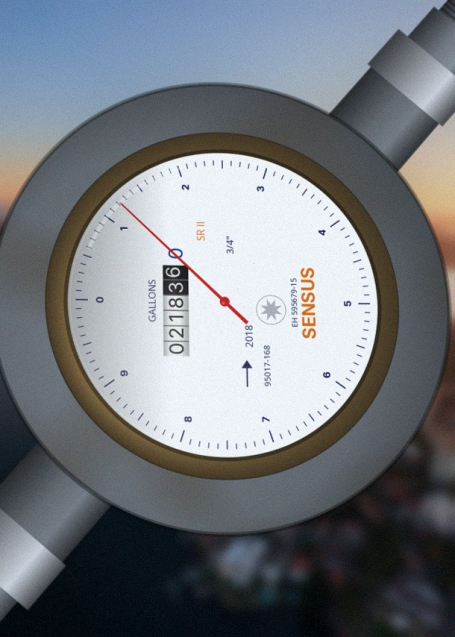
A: 218361.2,gal
